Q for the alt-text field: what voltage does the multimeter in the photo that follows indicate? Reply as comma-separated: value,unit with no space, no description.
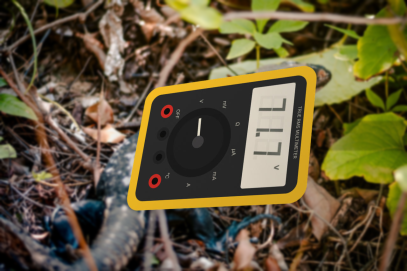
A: 71.7,V
